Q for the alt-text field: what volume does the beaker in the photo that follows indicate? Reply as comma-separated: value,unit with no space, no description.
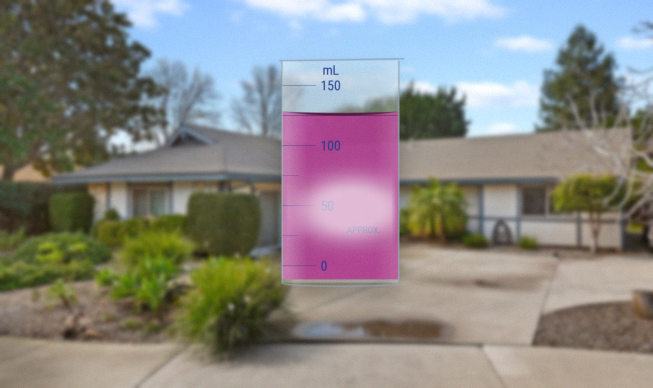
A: 125,mL
